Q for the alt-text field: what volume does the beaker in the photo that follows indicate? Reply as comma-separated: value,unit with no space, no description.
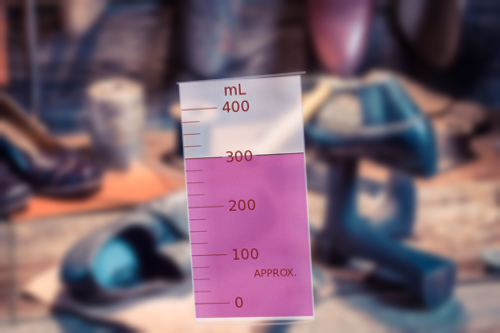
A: 300,mL
